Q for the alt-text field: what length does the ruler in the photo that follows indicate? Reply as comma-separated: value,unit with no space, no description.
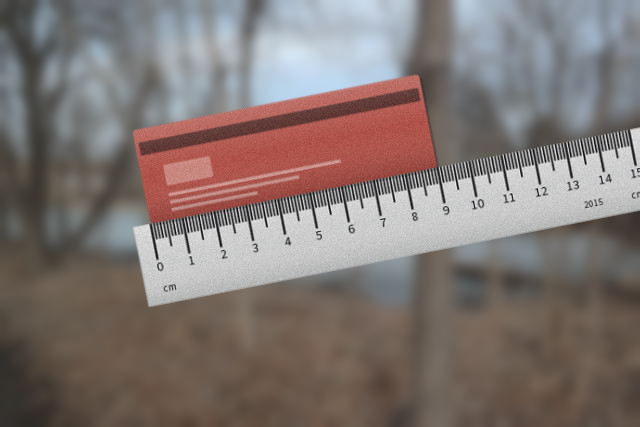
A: 9,cm
